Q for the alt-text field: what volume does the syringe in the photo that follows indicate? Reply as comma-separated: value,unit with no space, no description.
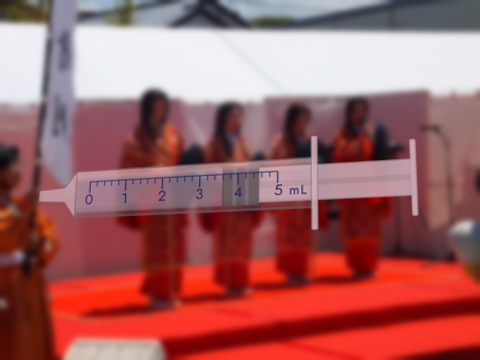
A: 3.6,mL
